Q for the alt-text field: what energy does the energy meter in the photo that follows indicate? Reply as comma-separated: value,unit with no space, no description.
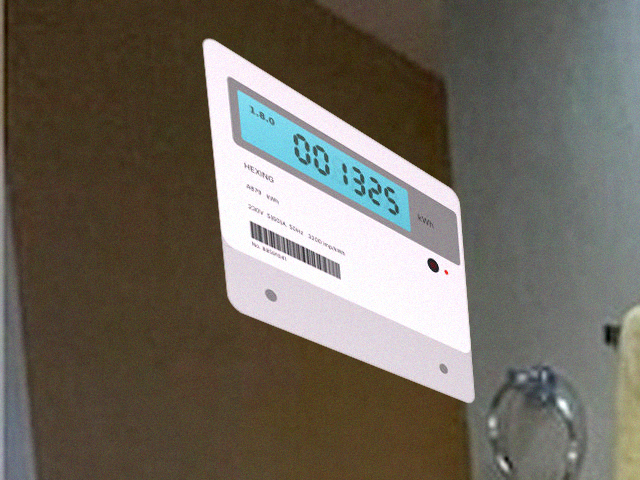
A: 1325,kWh
